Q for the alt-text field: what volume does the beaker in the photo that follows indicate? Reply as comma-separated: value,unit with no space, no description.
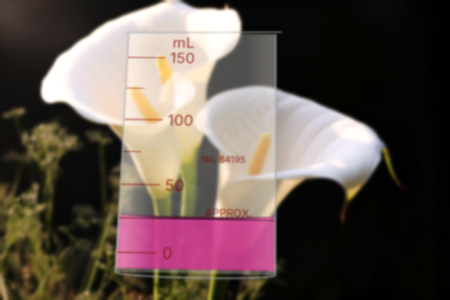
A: 25,mL
